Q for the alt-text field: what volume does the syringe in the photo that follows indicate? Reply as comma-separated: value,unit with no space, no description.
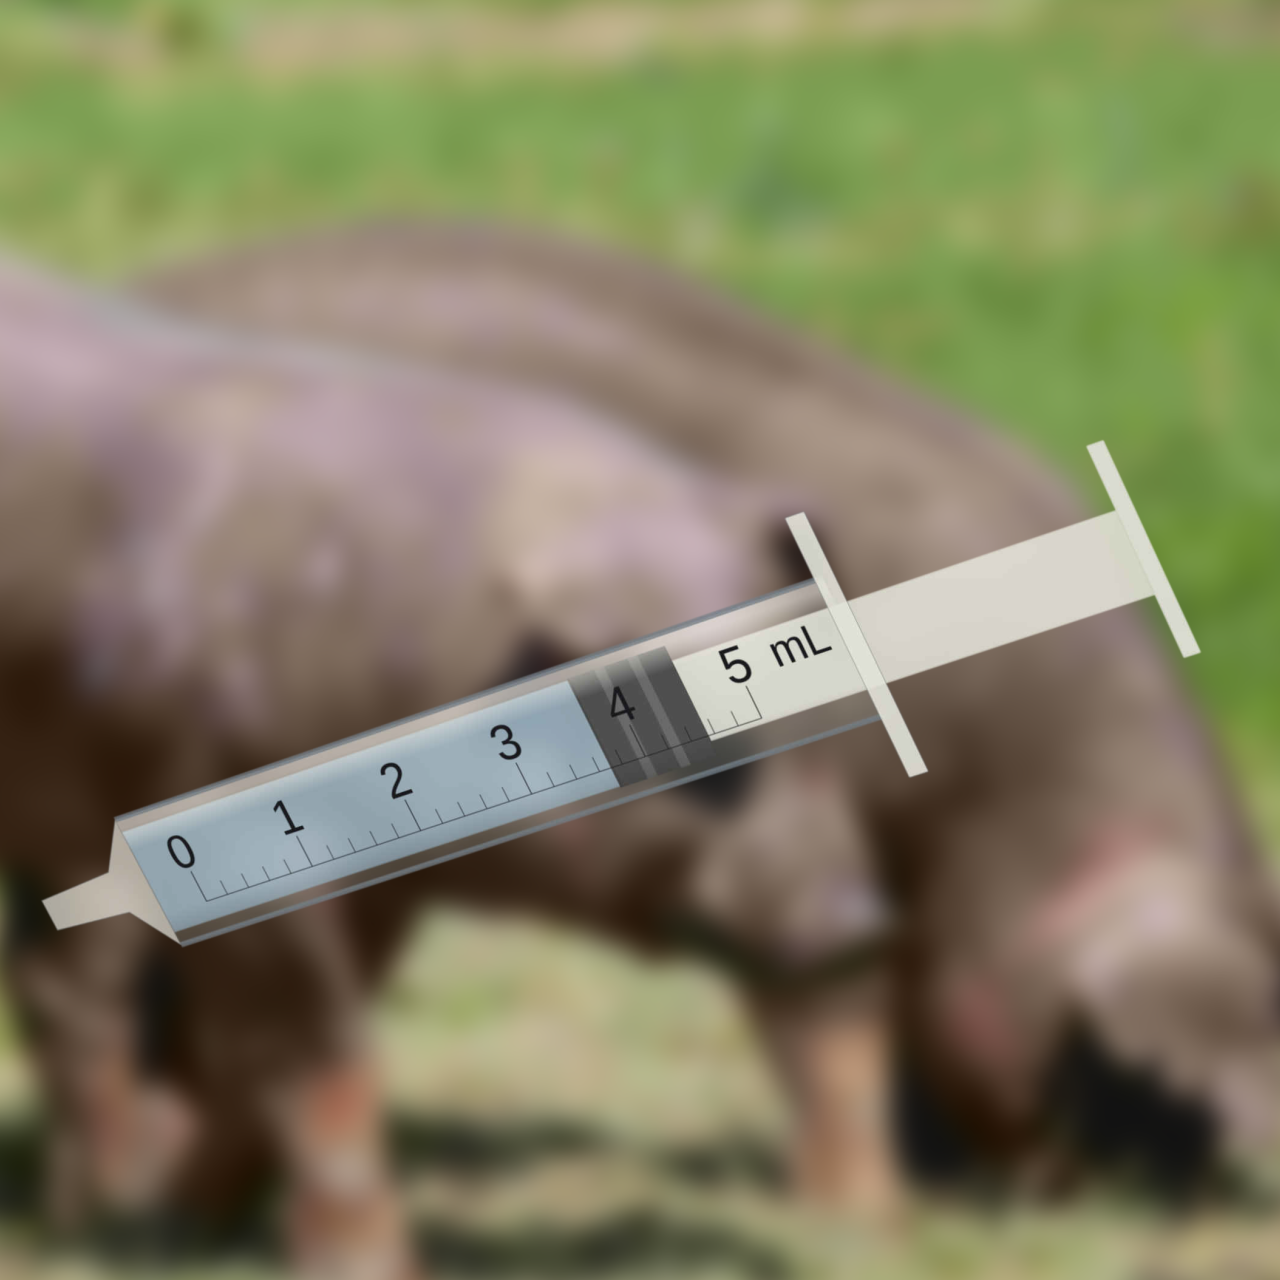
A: 3.7,mL
